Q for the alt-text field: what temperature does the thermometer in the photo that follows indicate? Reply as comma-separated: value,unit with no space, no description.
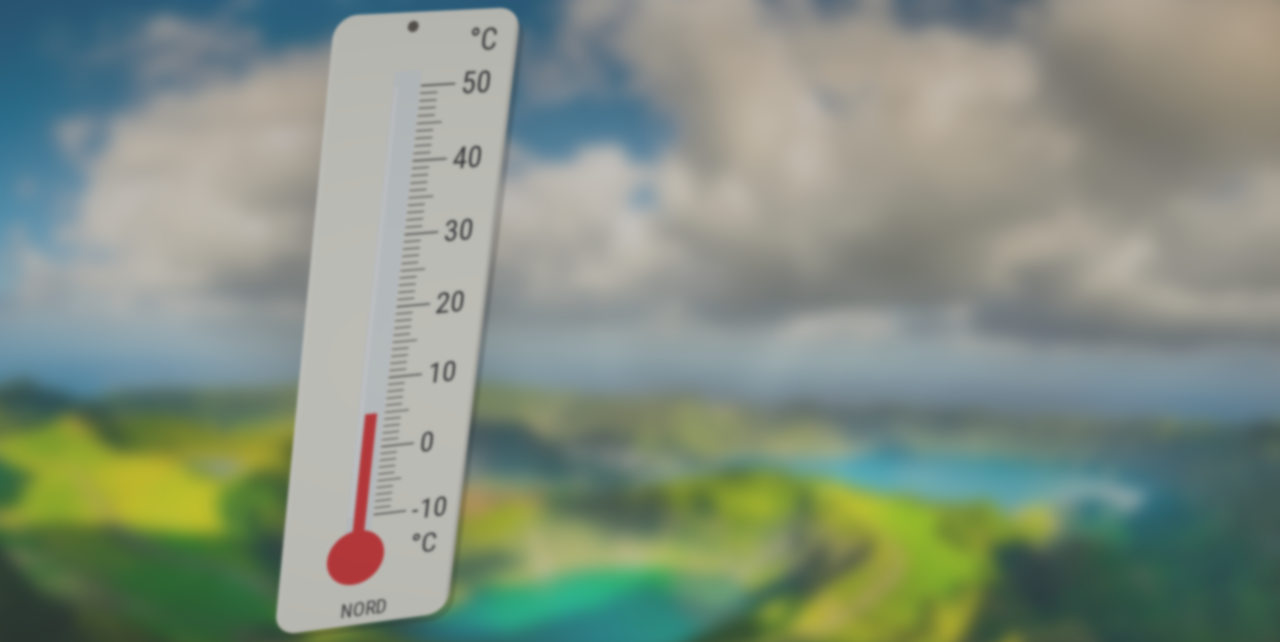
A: 5,°C
